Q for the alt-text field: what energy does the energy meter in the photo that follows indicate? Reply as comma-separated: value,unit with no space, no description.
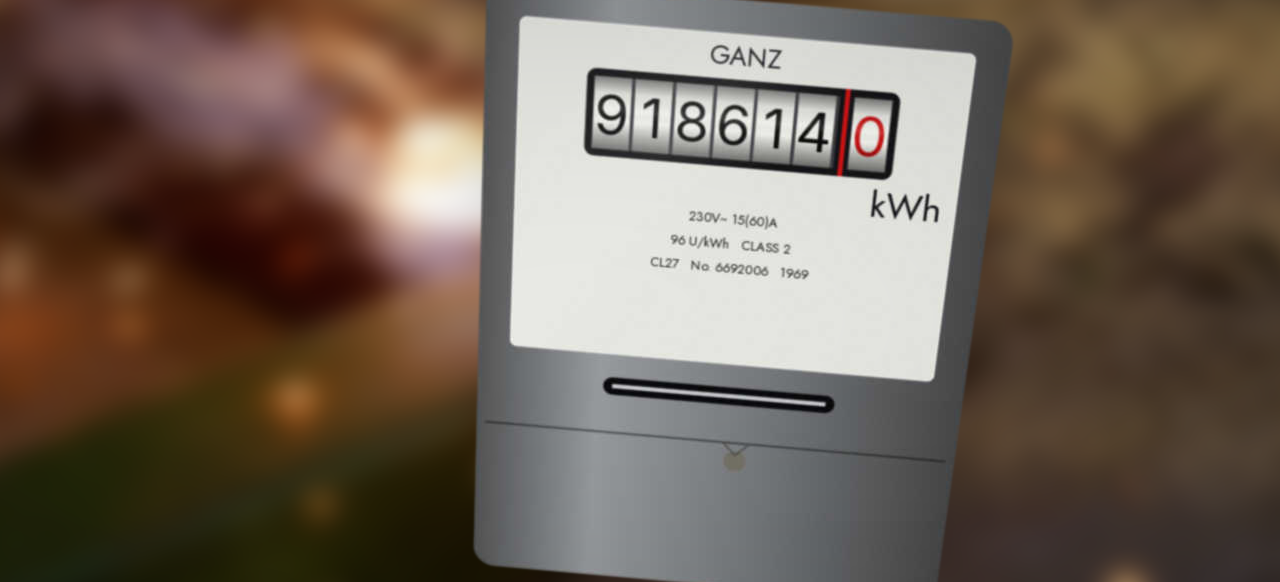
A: 918614.0,kWh
